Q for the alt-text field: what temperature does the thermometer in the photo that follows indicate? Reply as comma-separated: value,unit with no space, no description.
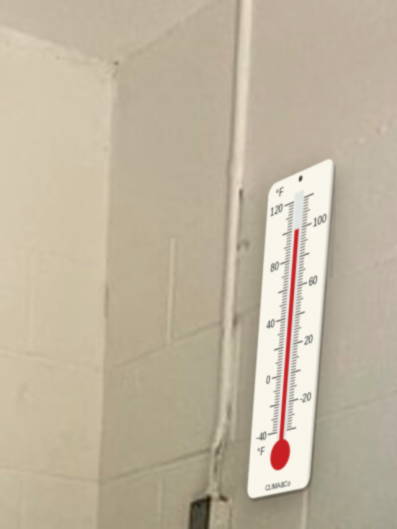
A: 100,°F
